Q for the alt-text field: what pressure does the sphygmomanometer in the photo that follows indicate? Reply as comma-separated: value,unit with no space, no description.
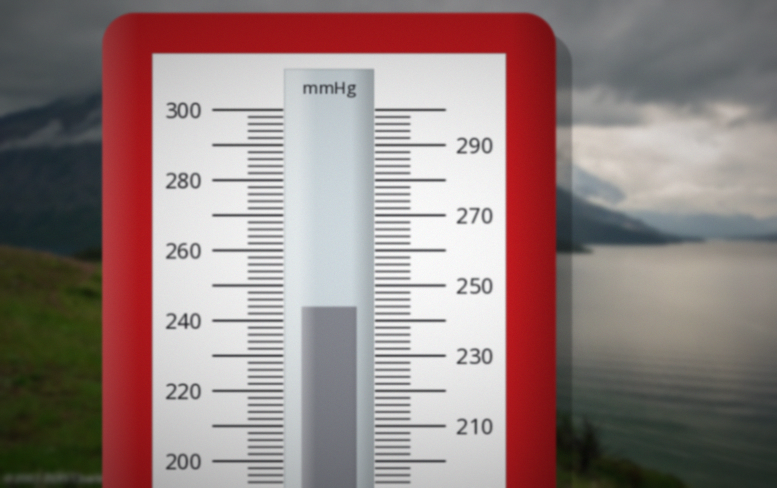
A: 244,mmHg
